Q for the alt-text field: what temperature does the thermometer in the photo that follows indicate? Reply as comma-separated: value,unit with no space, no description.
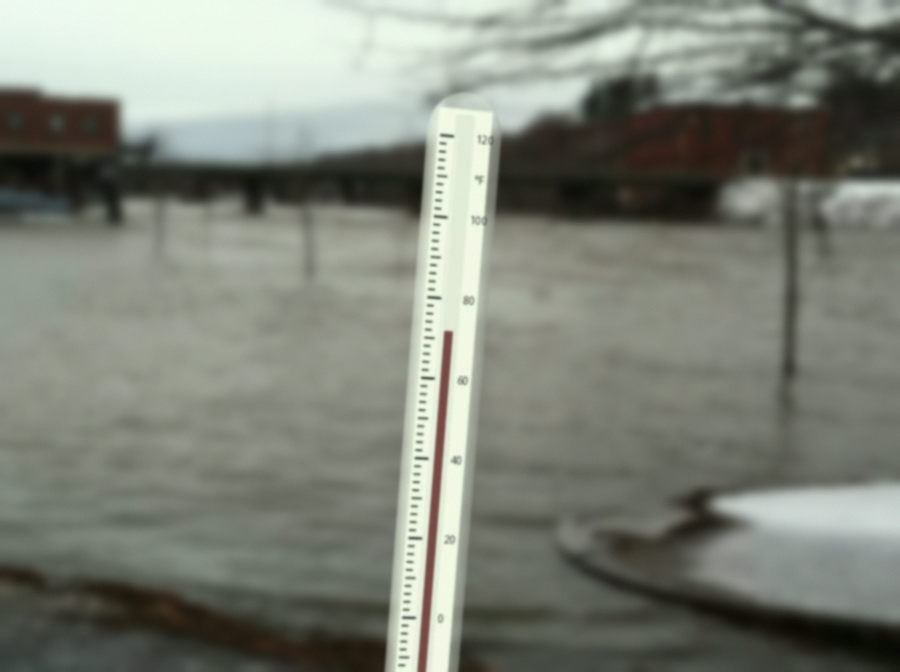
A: 72,°F
